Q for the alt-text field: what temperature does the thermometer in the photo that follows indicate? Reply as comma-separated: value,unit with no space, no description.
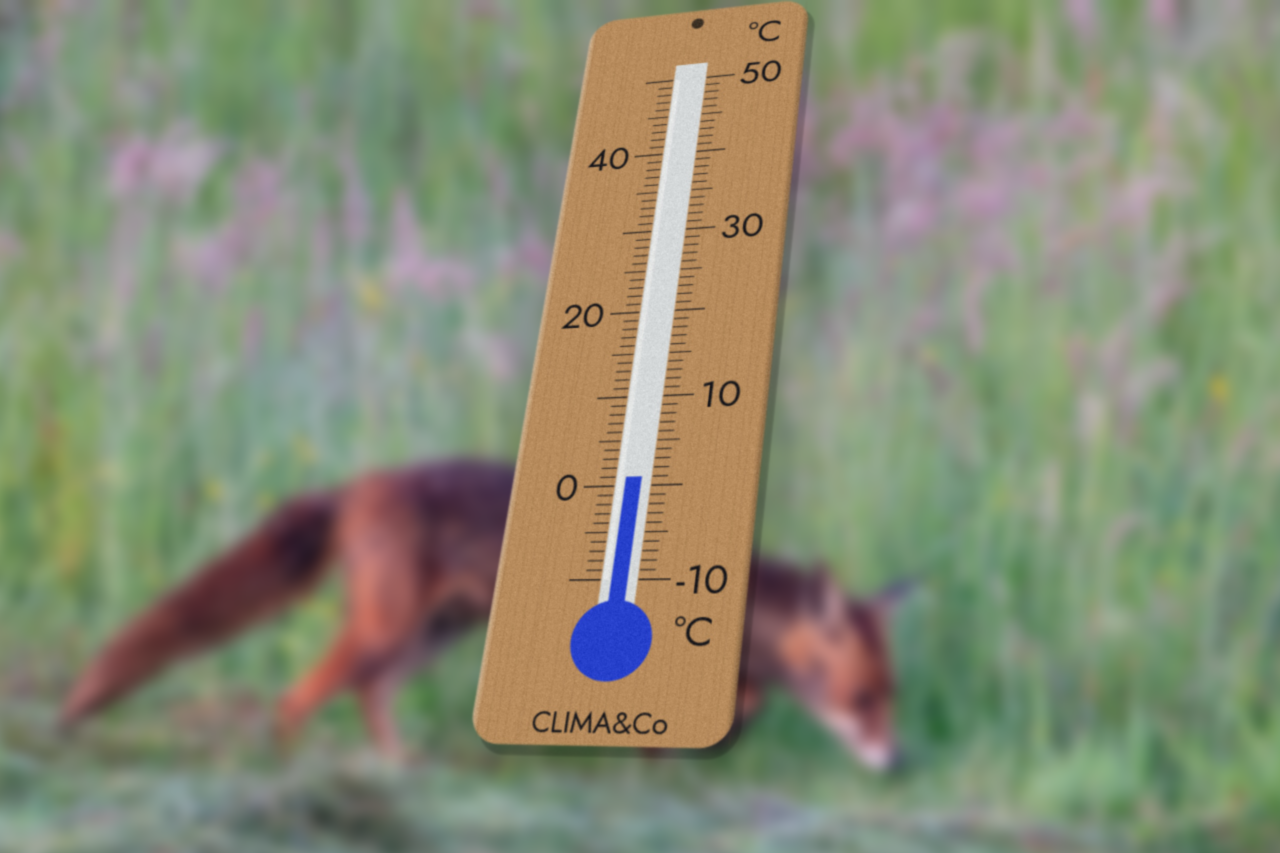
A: 1,°C
